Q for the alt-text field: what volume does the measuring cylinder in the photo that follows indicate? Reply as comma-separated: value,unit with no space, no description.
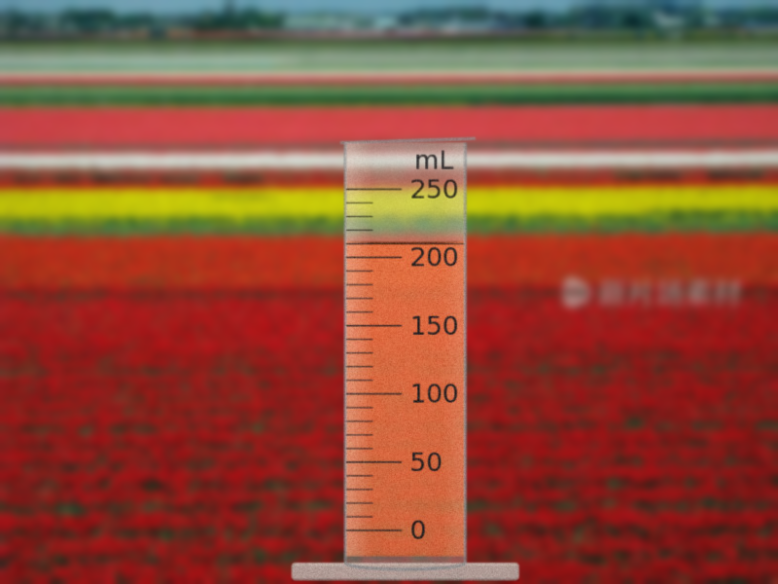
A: 210,mL
